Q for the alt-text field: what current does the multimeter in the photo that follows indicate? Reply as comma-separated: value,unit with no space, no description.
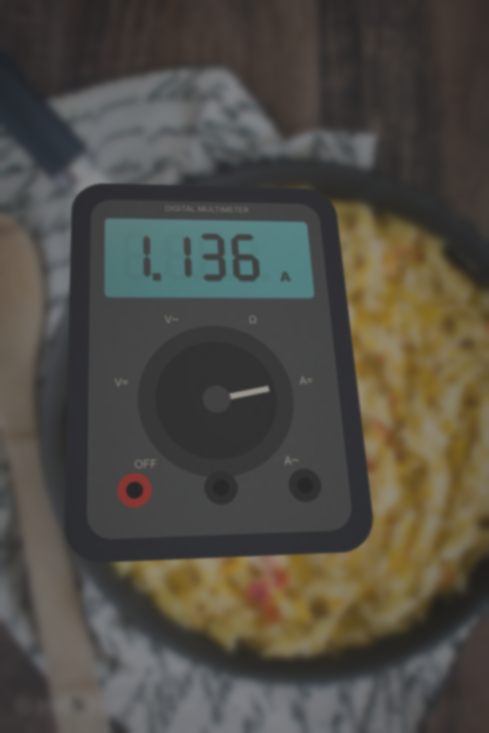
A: 1.136,A
